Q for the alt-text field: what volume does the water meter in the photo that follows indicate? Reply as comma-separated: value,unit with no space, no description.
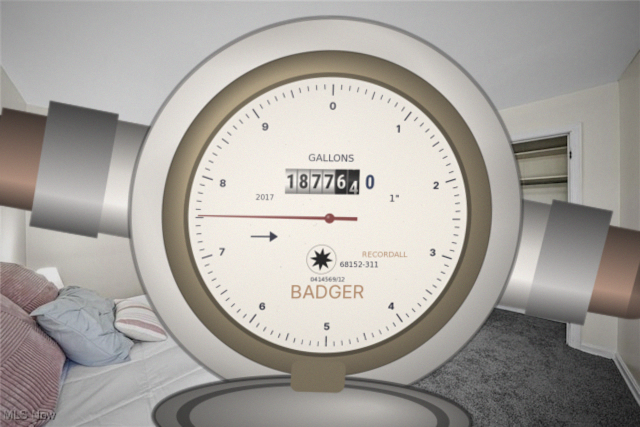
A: 1877637.5,gal
